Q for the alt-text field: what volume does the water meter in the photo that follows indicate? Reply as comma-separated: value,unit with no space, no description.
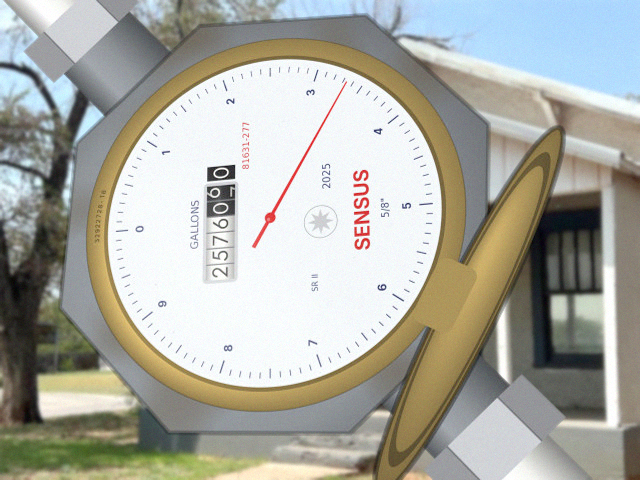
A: 2576063.3,gal
